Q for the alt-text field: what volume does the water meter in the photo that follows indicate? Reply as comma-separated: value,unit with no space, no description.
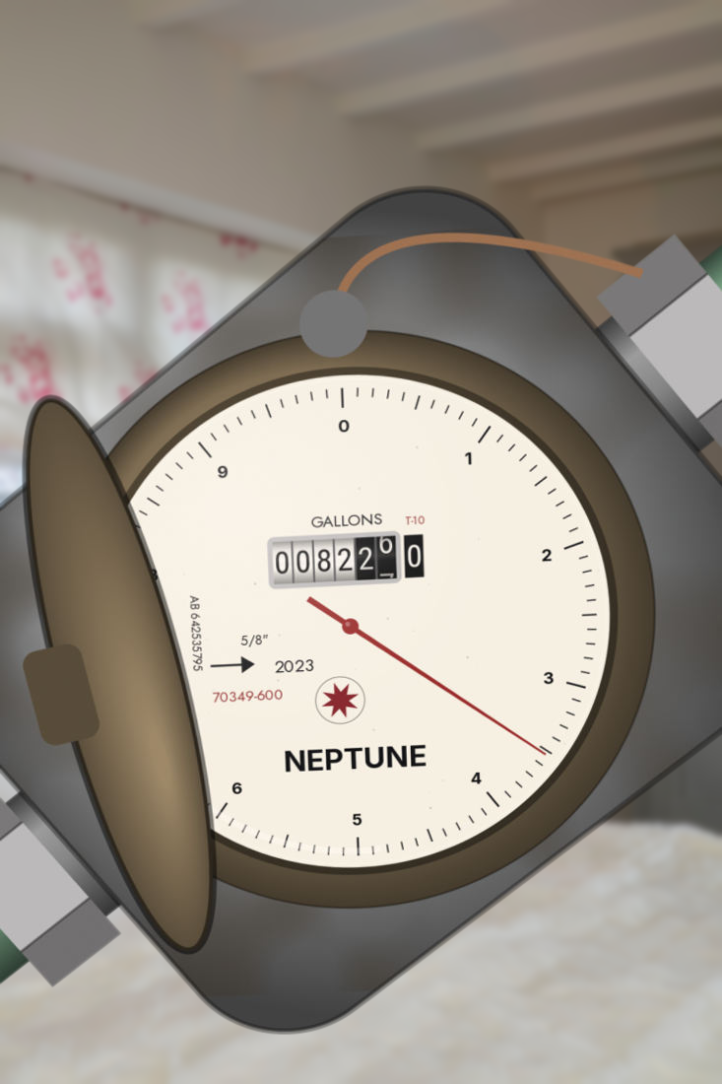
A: 82263.5,gal
